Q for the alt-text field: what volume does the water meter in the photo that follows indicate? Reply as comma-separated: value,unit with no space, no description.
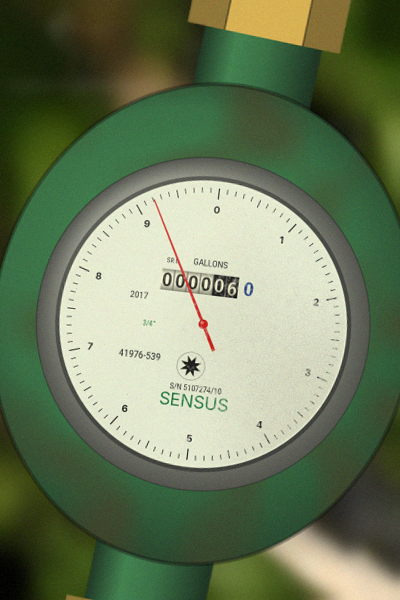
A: 59.2,gal
